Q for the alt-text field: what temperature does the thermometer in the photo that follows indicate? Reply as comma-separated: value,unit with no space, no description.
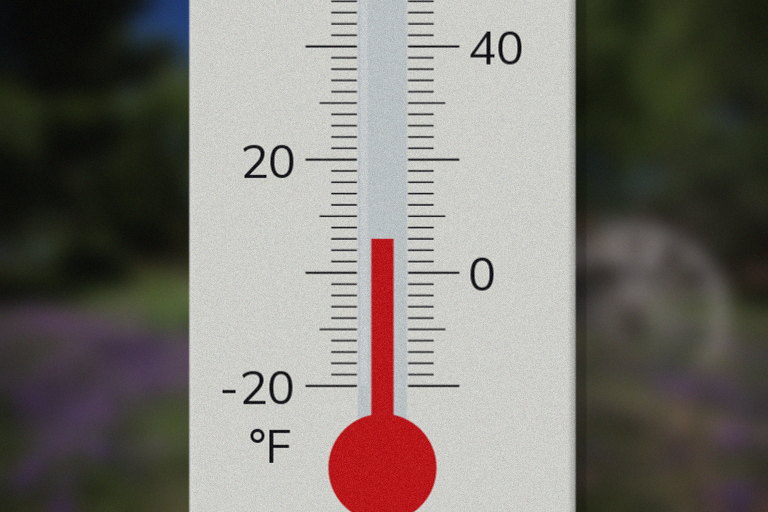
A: 6,°F
